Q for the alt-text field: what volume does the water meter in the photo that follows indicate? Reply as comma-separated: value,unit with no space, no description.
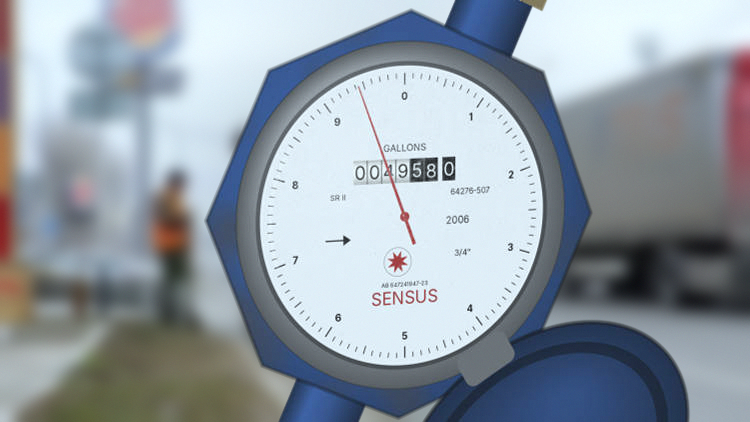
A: 49579.4,gal
